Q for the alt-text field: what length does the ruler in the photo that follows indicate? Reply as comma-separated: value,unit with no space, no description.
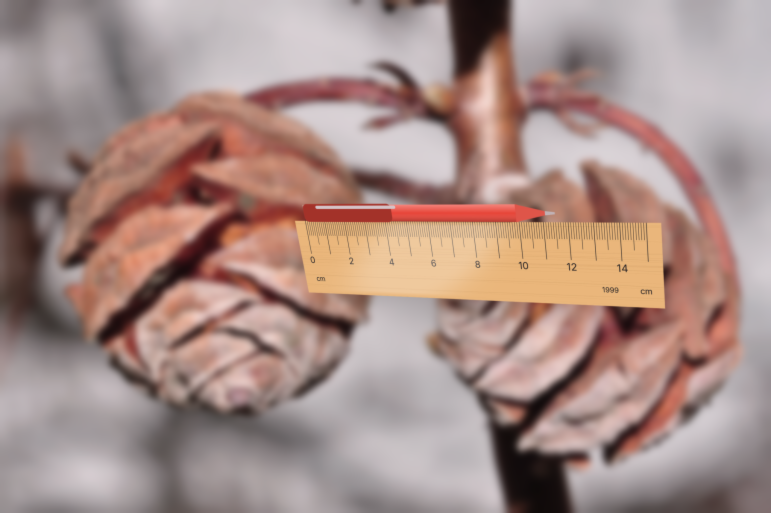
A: 11.5,cm
